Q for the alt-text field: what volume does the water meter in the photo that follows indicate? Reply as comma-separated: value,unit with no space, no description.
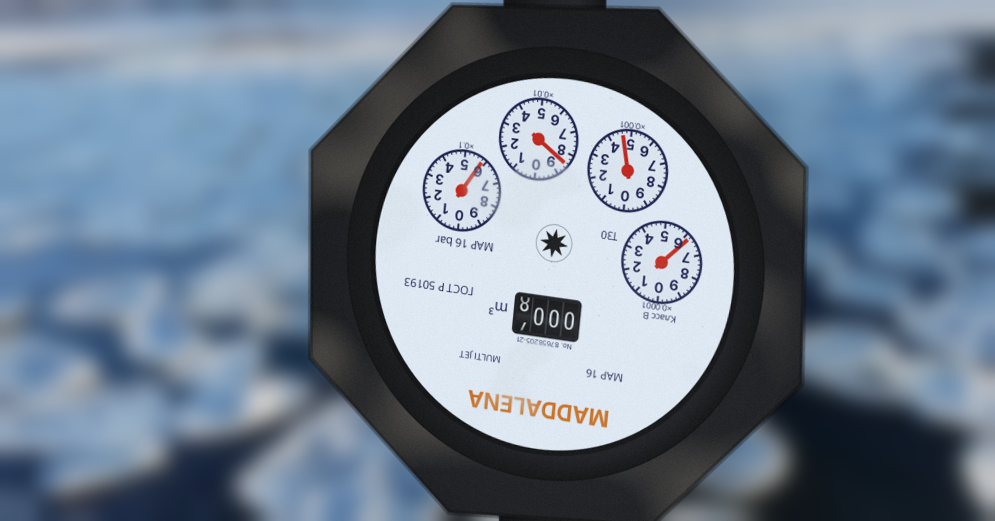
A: 7.5846,m³
